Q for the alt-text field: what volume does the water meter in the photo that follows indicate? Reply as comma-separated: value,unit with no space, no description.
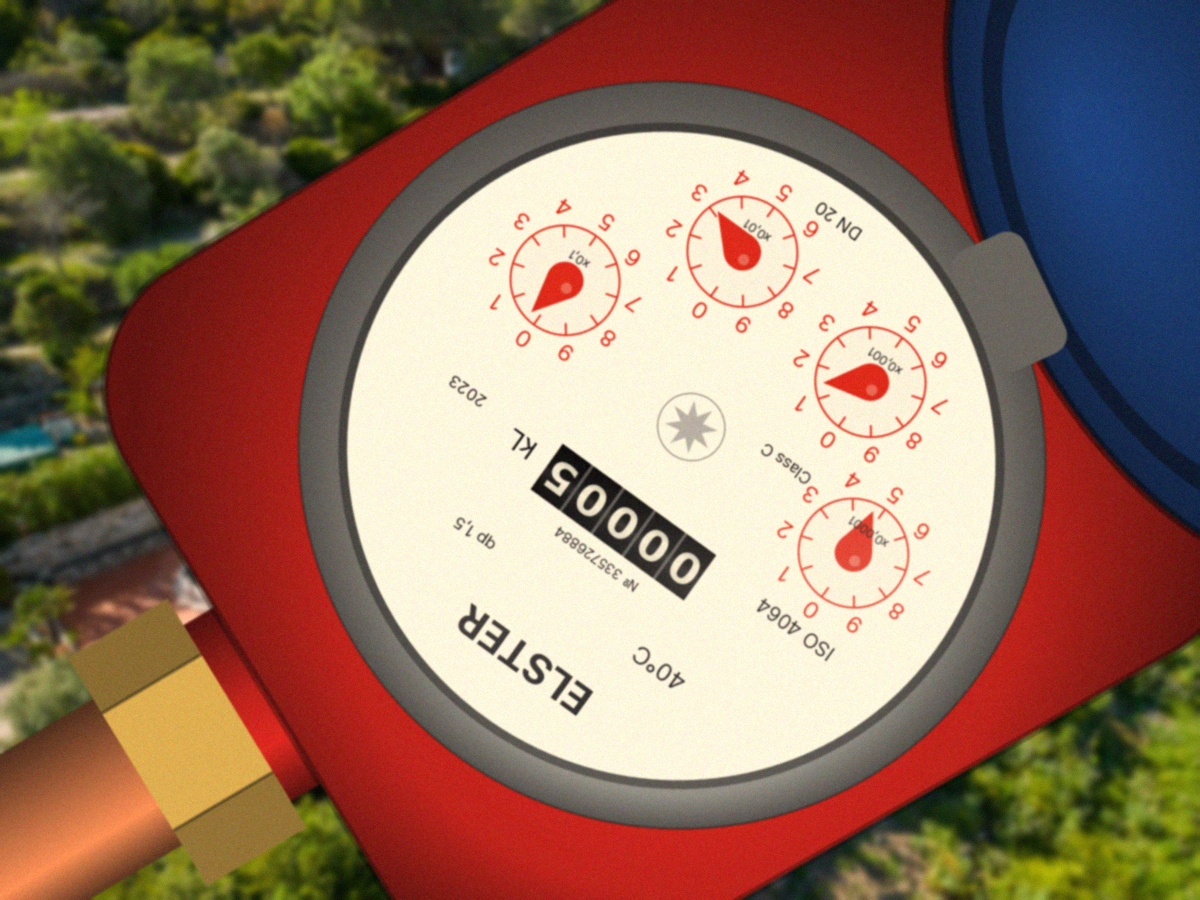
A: 5.0314,kL
